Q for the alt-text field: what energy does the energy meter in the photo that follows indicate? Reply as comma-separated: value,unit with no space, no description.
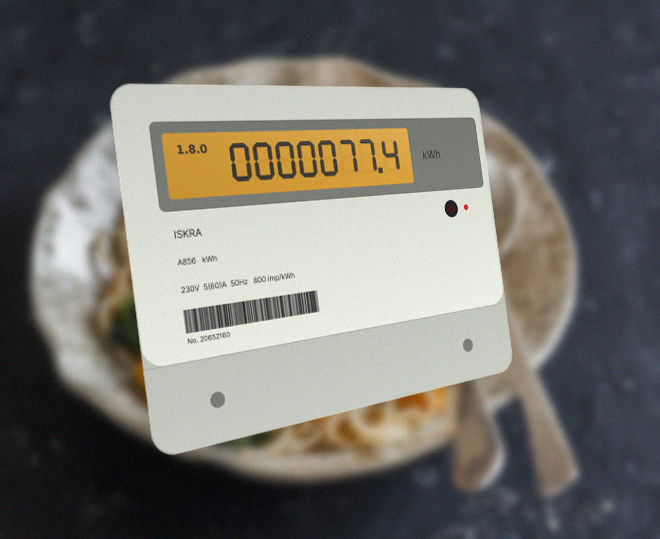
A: 77.4,kWh
